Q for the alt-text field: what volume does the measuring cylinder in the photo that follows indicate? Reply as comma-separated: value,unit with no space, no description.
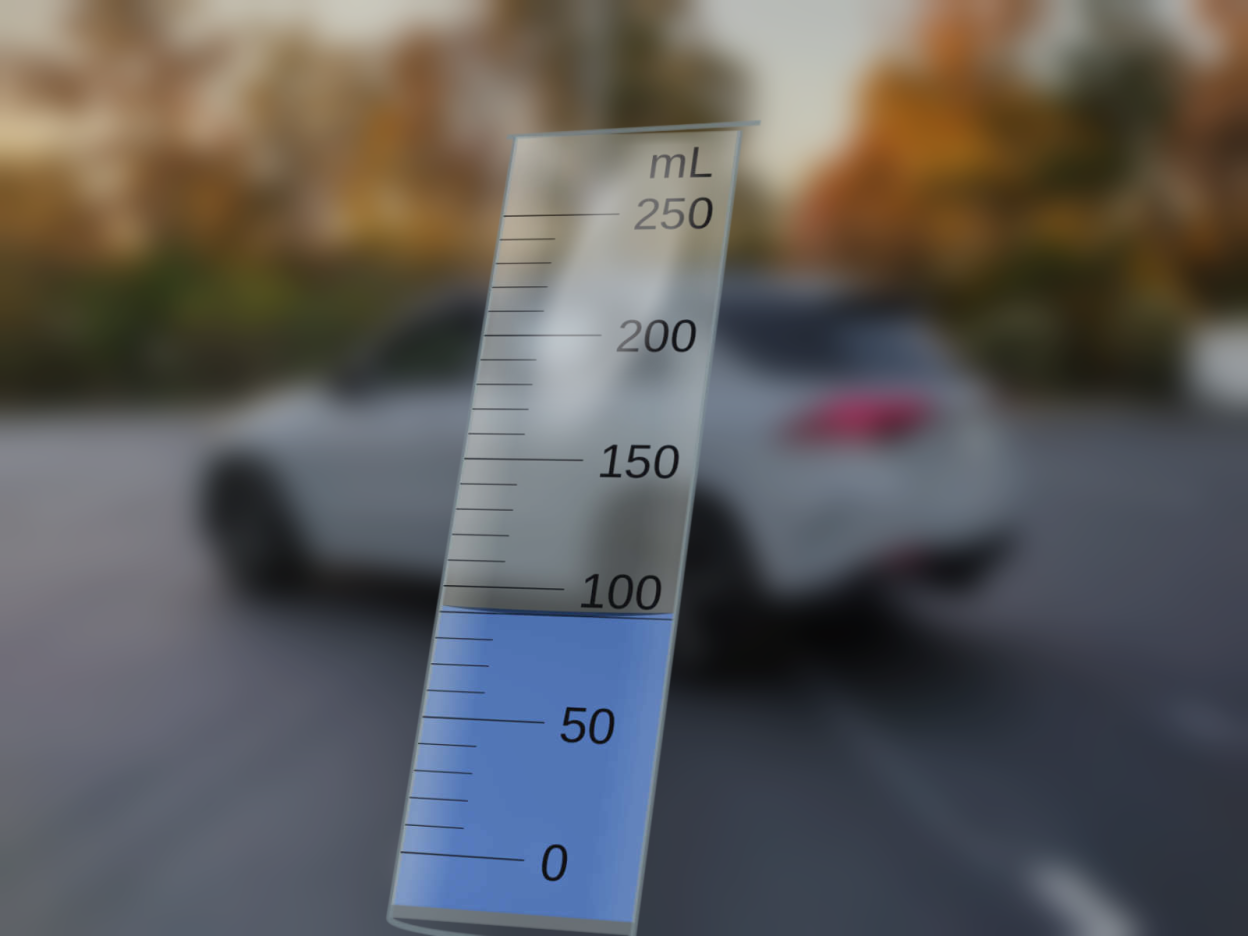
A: 90,mL
